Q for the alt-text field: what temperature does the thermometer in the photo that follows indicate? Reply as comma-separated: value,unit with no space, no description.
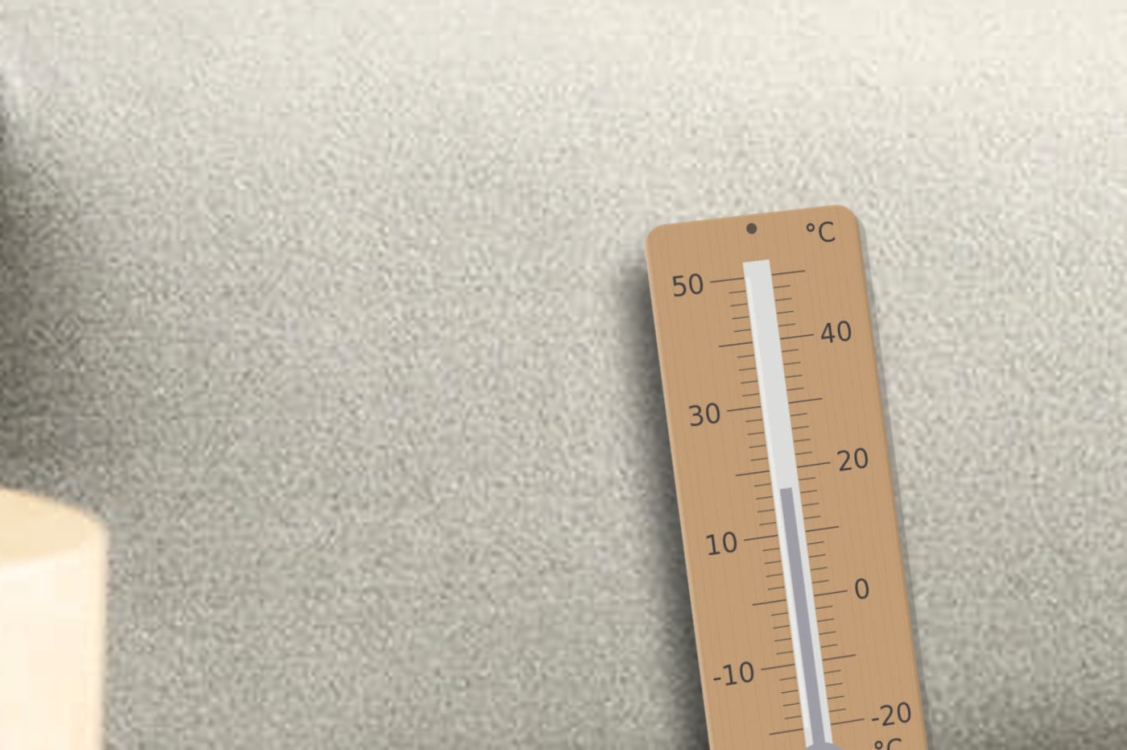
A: 17,°C
